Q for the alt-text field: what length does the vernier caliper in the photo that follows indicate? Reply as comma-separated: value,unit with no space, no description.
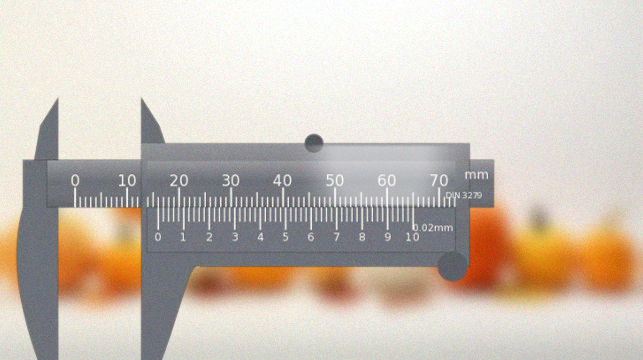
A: 16.0,mm
